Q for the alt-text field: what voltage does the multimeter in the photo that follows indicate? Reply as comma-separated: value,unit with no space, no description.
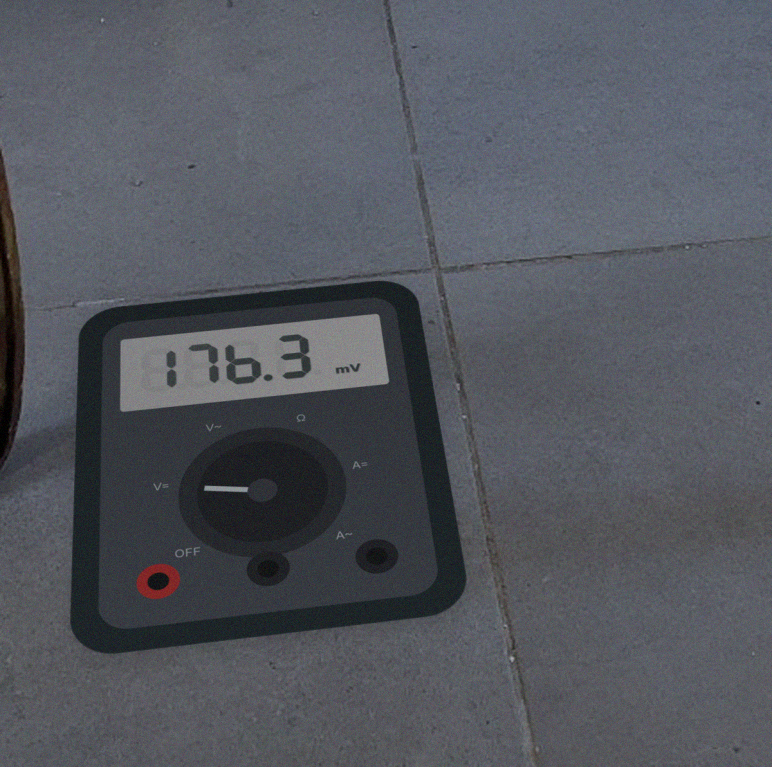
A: 176.3,mV
